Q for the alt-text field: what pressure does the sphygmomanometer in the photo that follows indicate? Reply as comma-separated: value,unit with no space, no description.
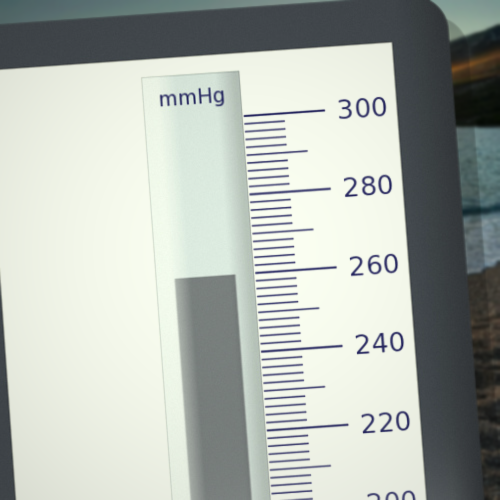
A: 260,mmHg
